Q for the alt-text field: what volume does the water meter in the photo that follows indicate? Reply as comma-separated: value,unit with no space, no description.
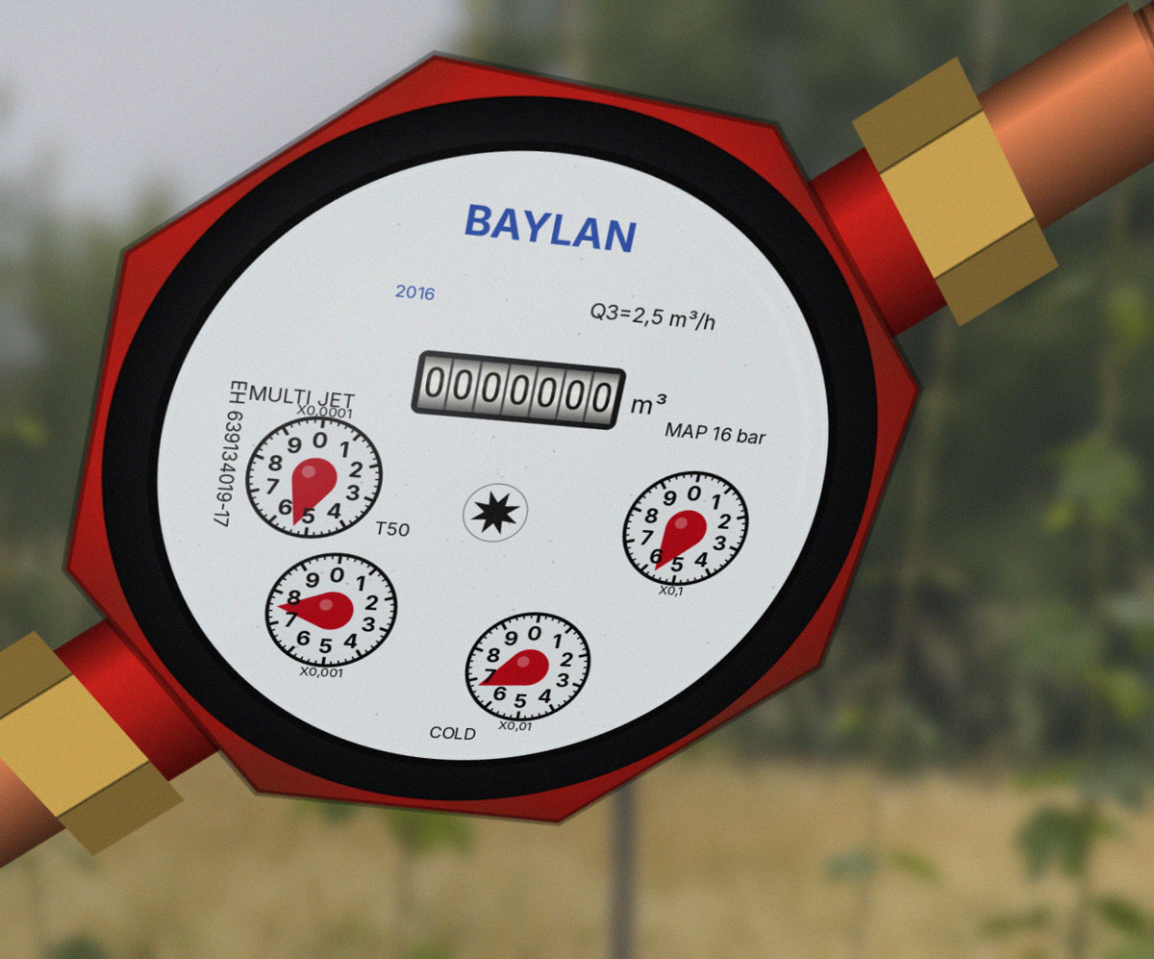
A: 0.5675,m³
